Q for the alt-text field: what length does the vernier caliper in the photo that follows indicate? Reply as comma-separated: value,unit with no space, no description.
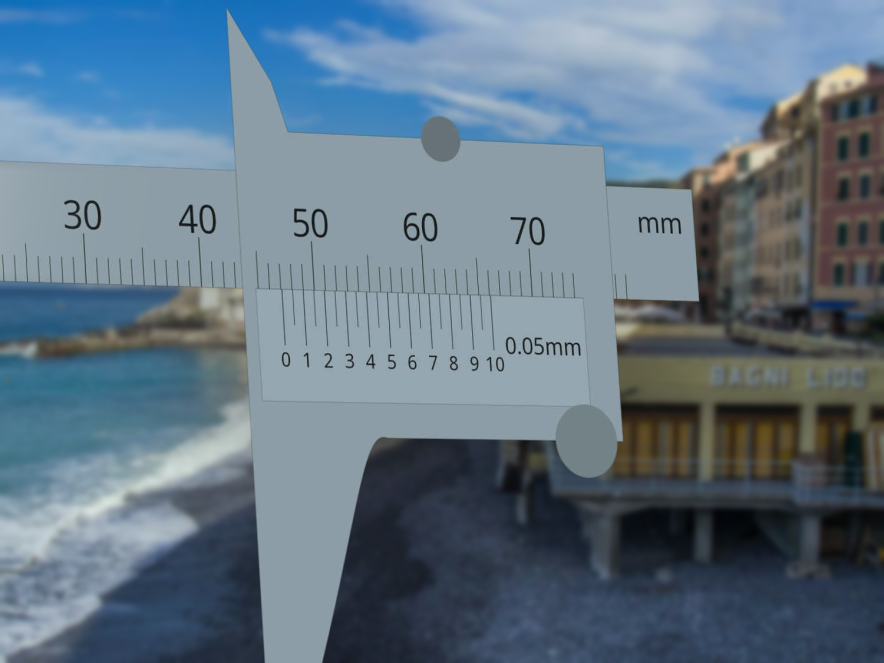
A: 47.1,mm
